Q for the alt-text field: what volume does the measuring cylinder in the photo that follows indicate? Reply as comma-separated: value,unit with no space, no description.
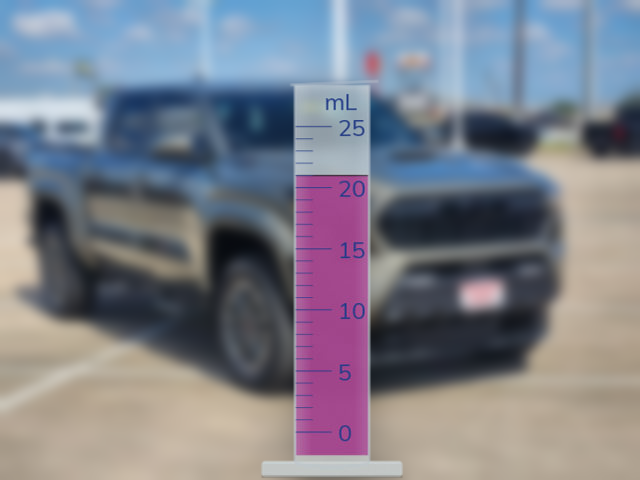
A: 21,mL
